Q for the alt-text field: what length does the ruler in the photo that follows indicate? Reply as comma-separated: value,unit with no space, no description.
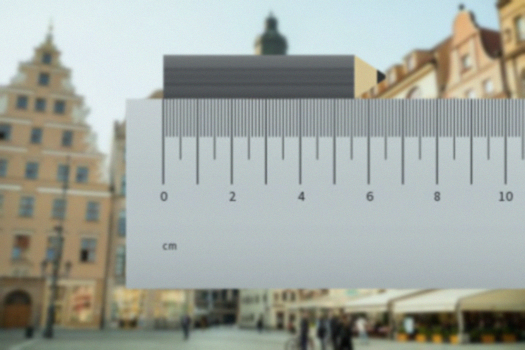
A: 6.5,cm
